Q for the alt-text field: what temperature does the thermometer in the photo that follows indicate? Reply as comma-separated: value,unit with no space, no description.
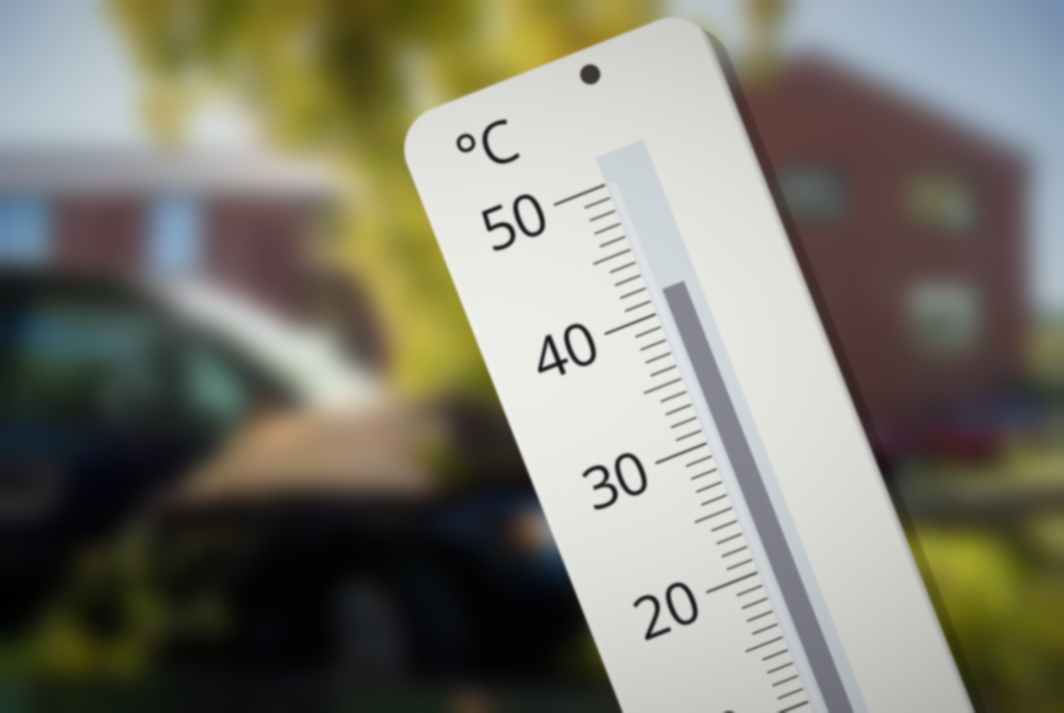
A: 41.5,°C
